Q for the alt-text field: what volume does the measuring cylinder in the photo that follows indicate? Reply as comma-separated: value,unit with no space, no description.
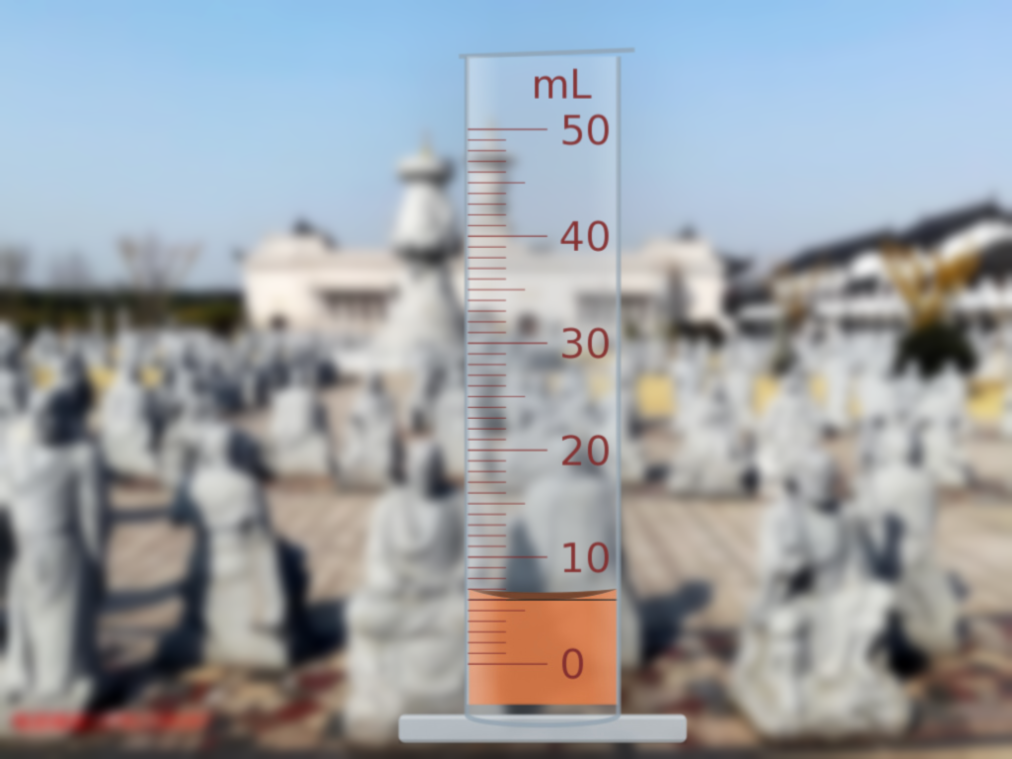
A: 6,mL
